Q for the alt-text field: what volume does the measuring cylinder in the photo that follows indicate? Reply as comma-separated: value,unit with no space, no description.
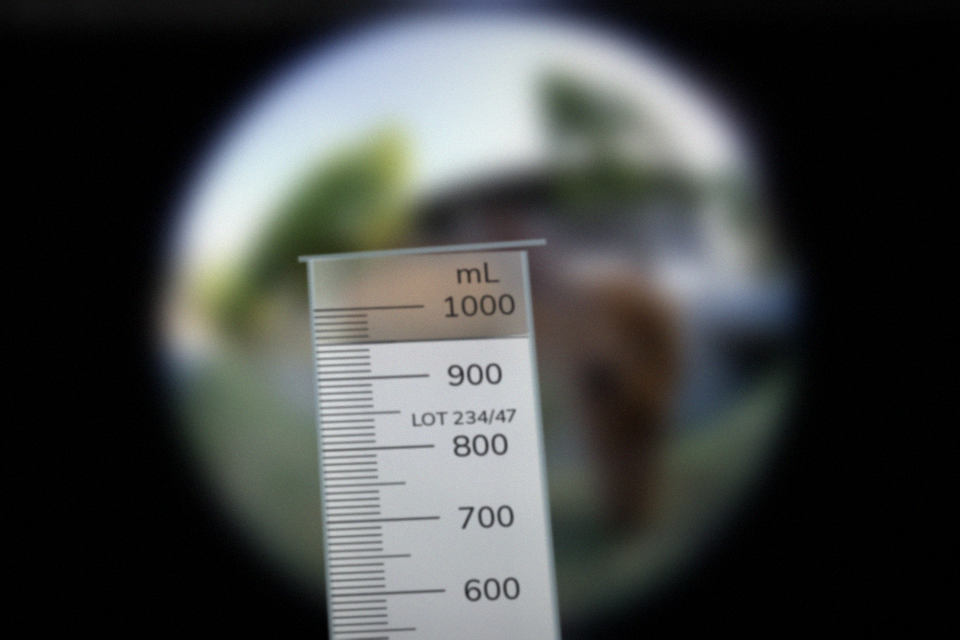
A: 950,mL
